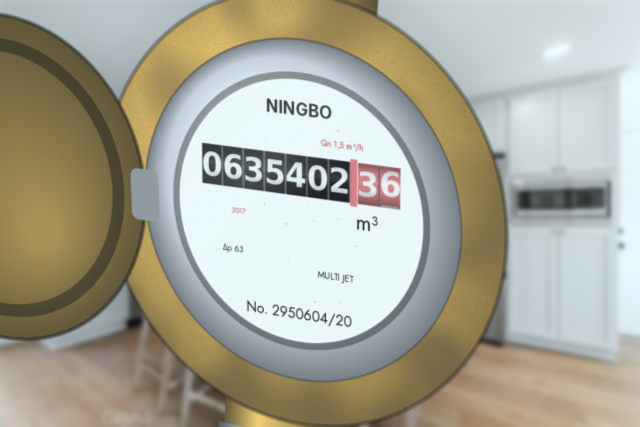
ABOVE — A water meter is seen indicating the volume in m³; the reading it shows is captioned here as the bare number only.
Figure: 635402.36
